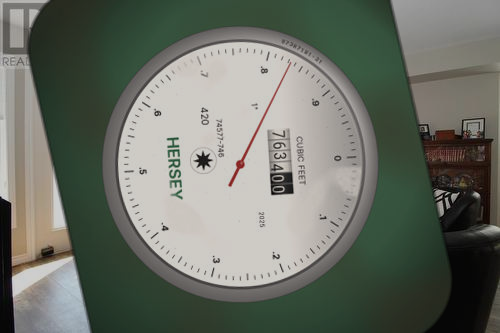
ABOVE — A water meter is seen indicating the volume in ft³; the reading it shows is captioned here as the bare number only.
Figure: 763399.83
